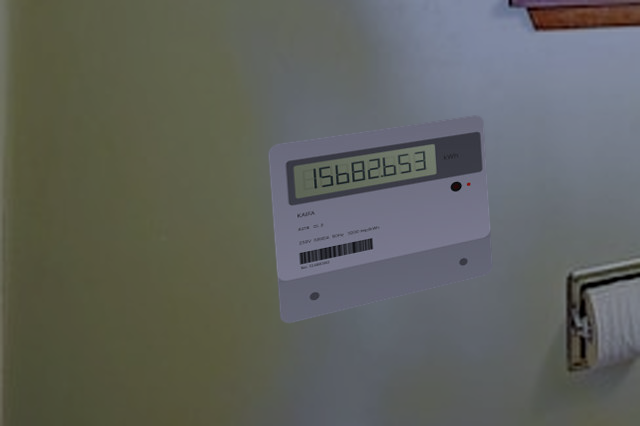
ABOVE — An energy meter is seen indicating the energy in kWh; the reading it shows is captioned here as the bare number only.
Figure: 15682.653
